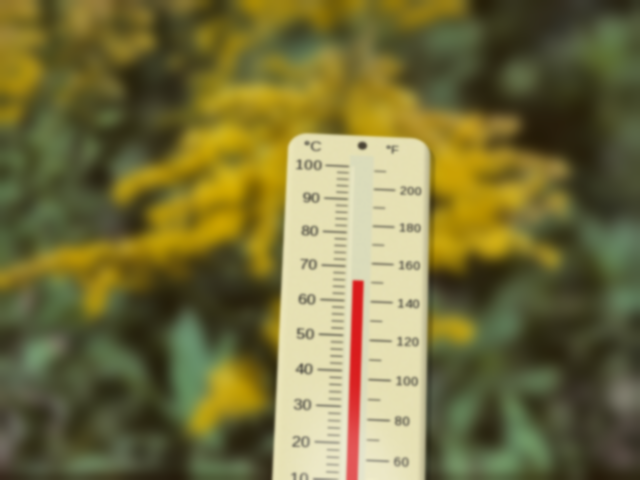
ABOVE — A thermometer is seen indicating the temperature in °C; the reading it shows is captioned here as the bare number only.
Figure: 66
